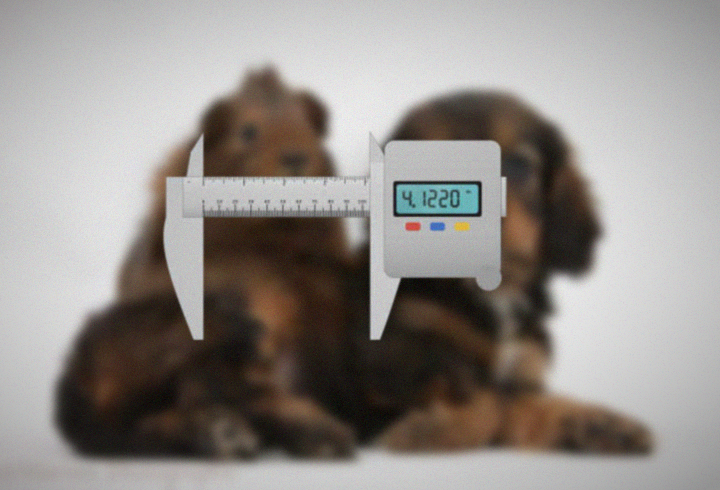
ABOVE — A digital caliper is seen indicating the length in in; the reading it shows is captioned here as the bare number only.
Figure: 4.1220
